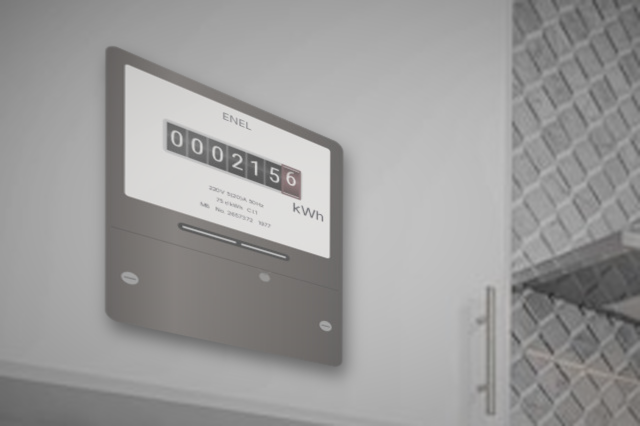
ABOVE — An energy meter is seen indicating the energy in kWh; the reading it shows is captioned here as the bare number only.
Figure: 215.6
